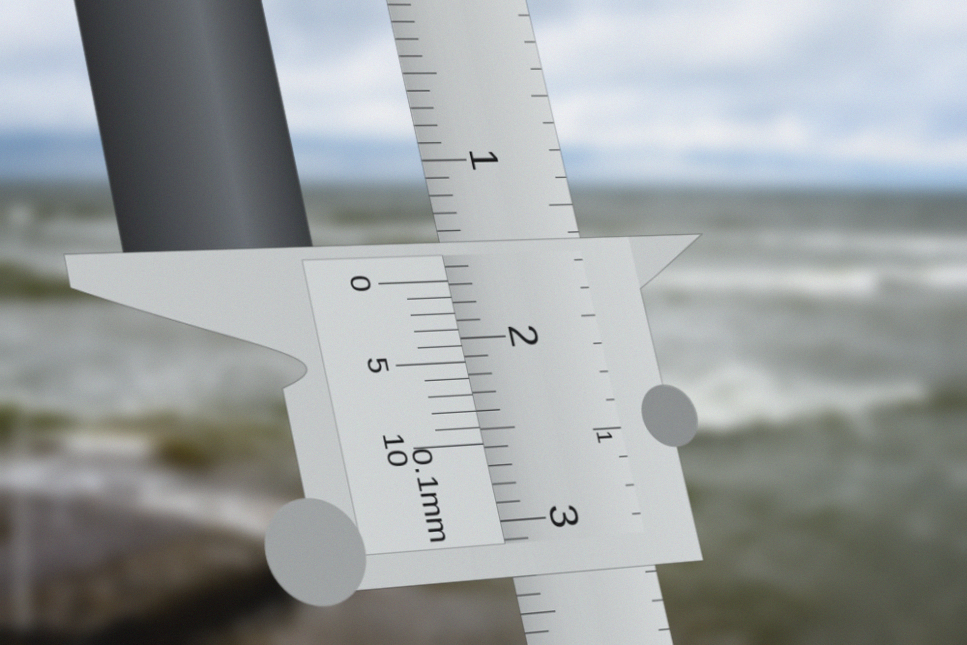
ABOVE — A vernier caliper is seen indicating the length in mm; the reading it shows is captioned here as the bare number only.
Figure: 16.8
